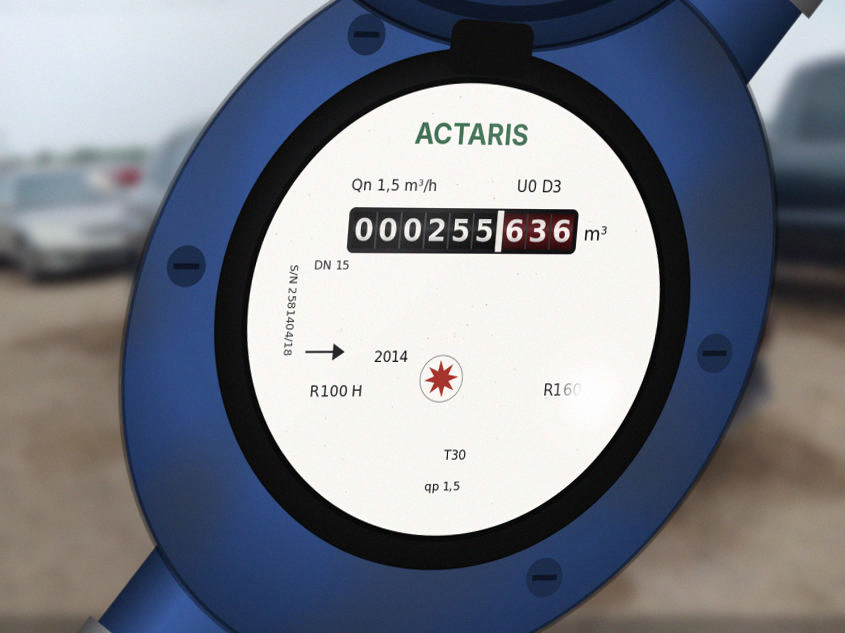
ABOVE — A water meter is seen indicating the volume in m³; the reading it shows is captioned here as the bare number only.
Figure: 255.636
